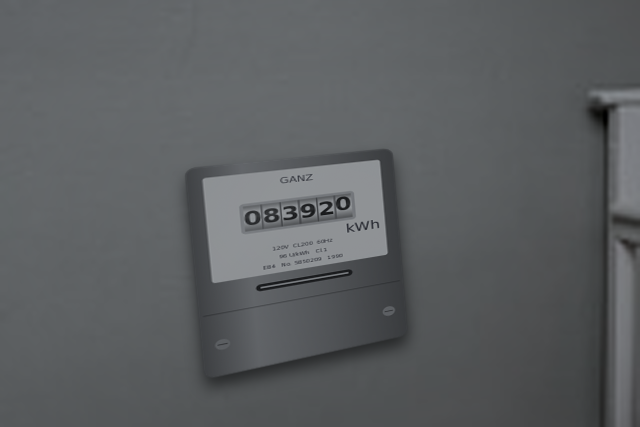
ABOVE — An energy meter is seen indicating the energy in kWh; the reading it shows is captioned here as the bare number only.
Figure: 83920
